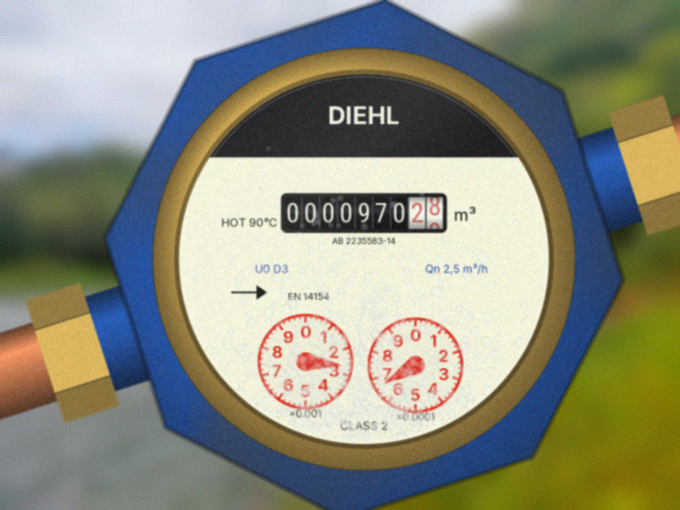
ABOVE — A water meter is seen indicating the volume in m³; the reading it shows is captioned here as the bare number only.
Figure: 970.2826
